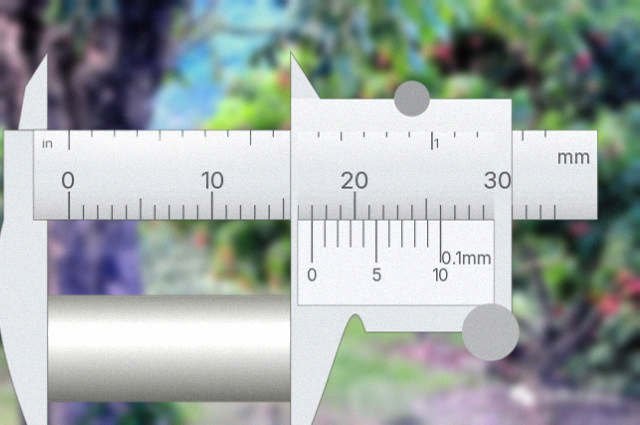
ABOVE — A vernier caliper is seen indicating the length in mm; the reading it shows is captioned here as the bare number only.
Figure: 17.0
